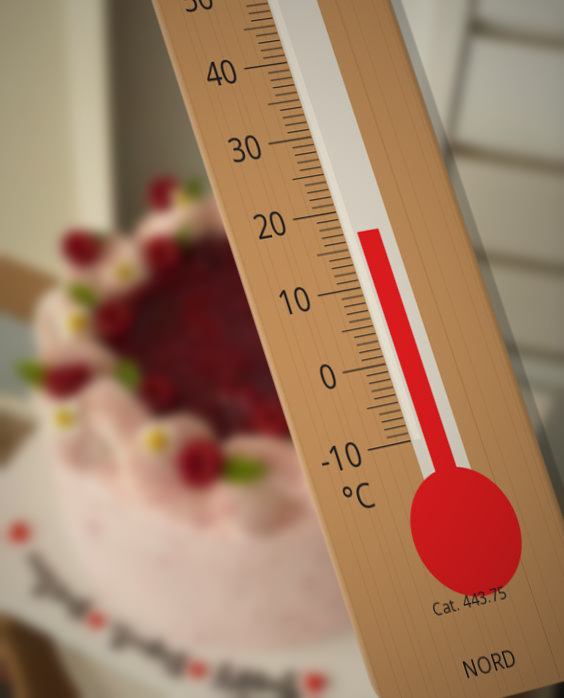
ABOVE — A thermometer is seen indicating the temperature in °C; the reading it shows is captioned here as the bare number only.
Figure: 17
